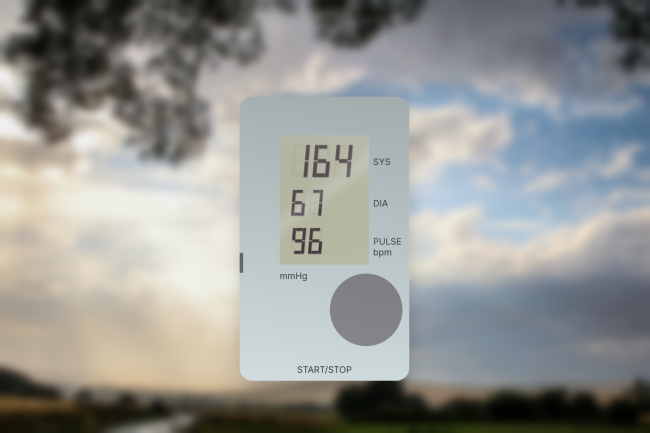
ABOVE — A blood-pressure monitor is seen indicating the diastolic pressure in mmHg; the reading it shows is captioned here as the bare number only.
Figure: 67
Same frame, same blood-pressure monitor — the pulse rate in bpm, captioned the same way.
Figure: 96
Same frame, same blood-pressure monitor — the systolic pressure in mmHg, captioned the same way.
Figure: 164
